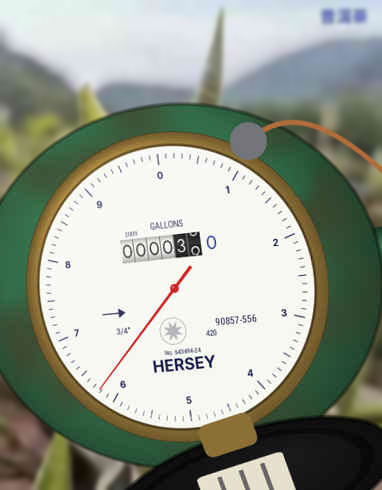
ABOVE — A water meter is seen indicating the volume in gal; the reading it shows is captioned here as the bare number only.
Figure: 386.2
